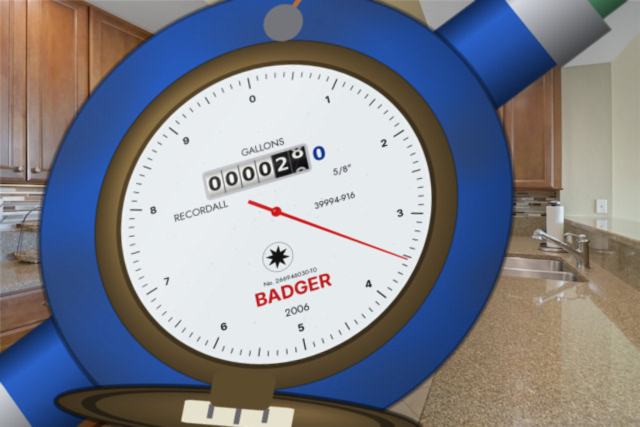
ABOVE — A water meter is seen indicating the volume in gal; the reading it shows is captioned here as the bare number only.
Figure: 283.5
